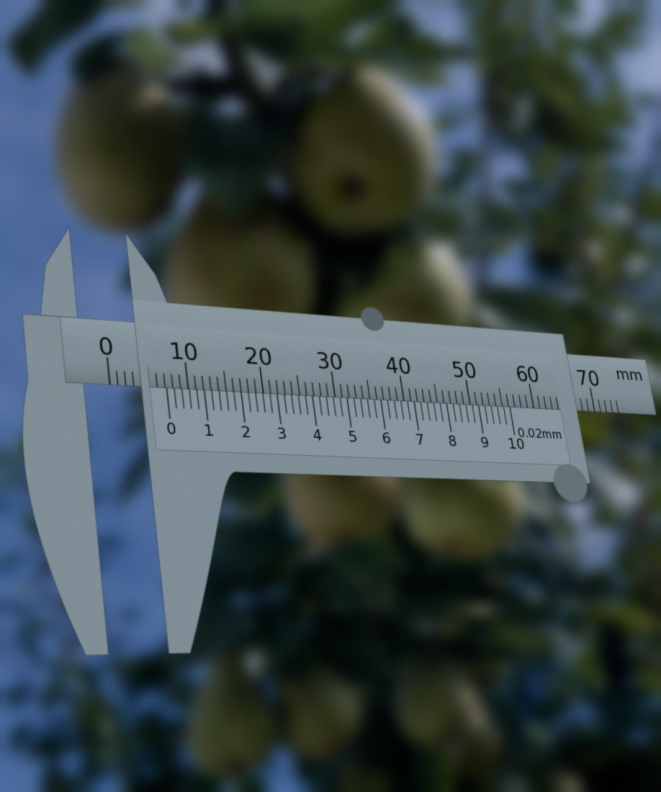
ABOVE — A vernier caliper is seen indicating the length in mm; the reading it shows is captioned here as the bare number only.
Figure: 7.2
